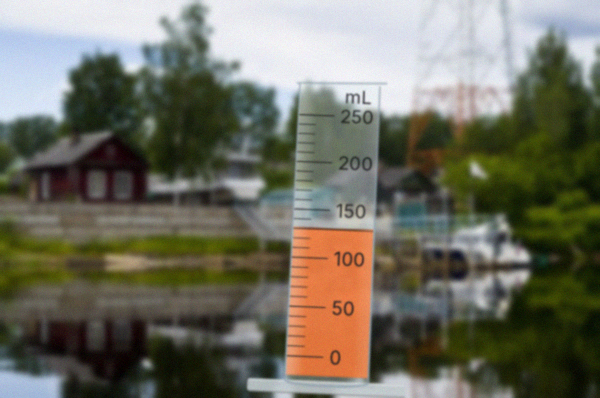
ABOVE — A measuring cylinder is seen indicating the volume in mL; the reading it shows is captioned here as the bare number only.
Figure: 130
